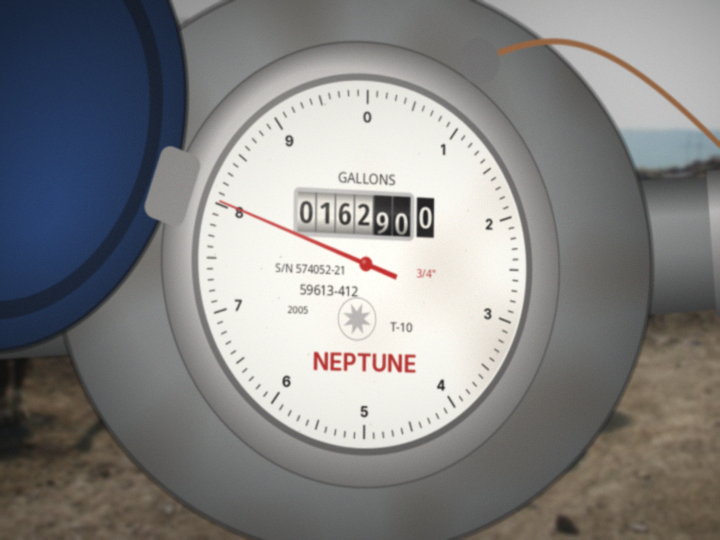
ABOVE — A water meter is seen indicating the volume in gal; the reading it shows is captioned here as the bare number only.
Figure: 162898.0
